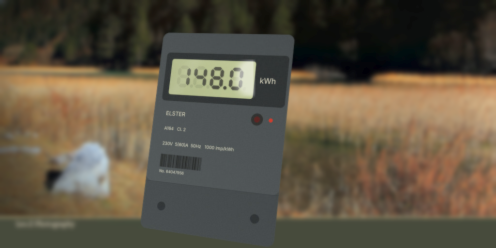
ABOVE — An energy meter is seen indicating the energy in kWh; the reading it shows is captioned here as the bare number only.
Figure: 148.0
